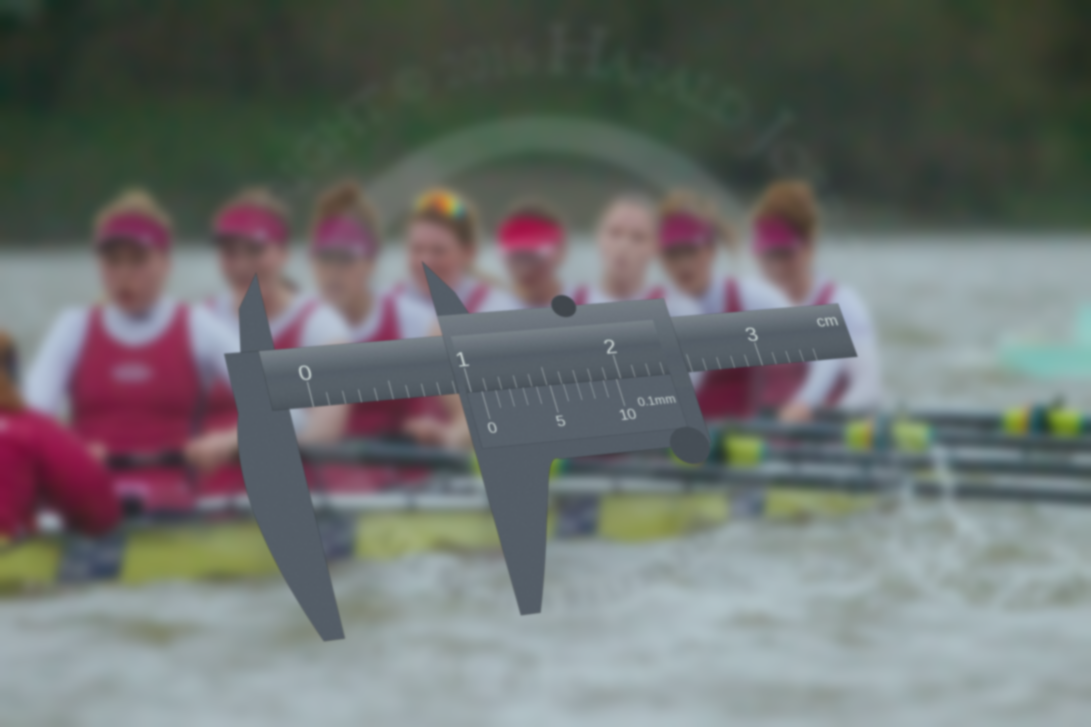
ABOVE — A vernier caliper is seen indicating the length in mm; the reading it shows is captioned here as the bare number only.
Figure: 10.7
